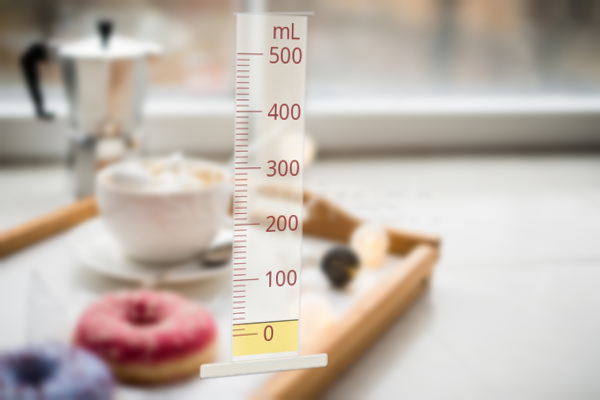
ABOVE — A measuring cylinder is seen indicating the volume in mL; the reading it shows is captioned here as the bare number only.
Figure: 20
